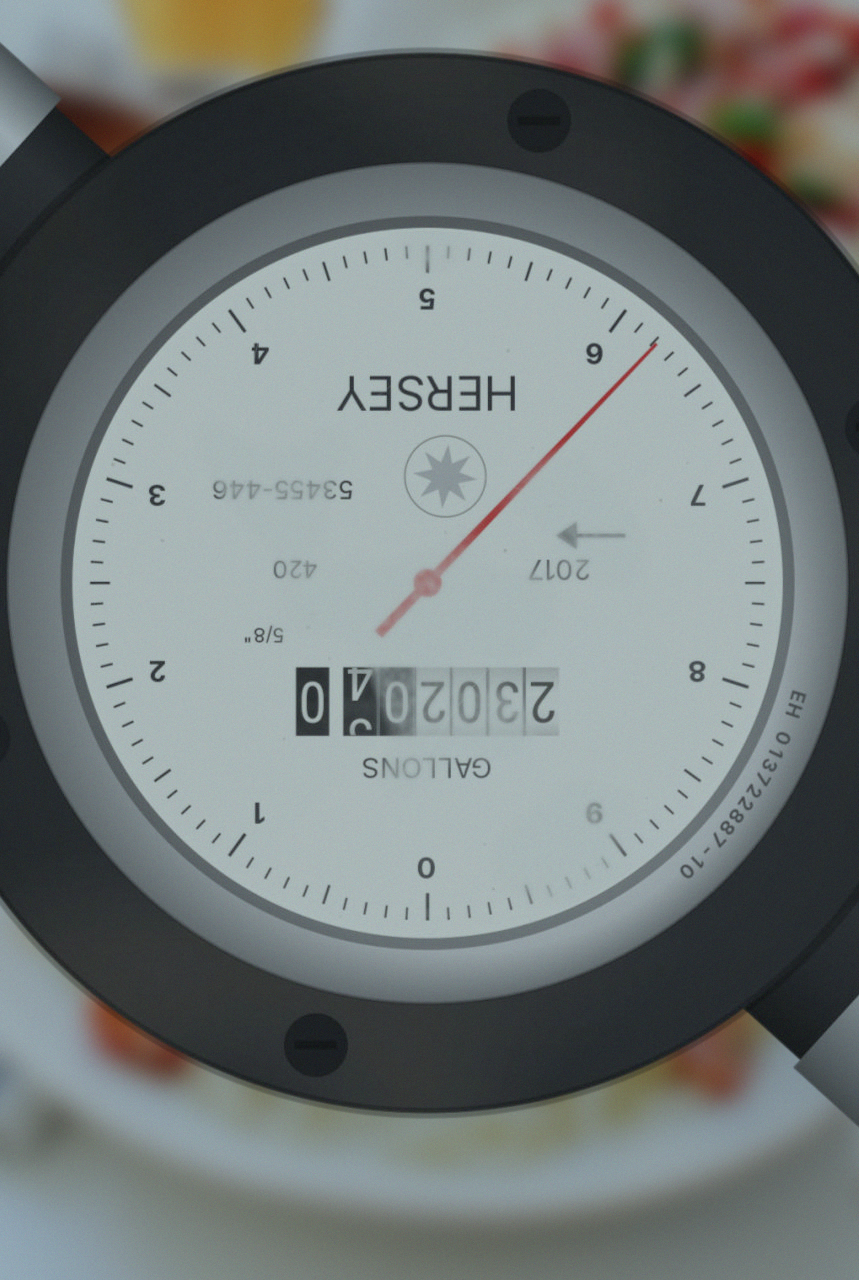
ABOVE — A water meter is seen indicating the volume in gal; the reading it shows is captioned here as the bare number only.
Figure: 2302036.2
